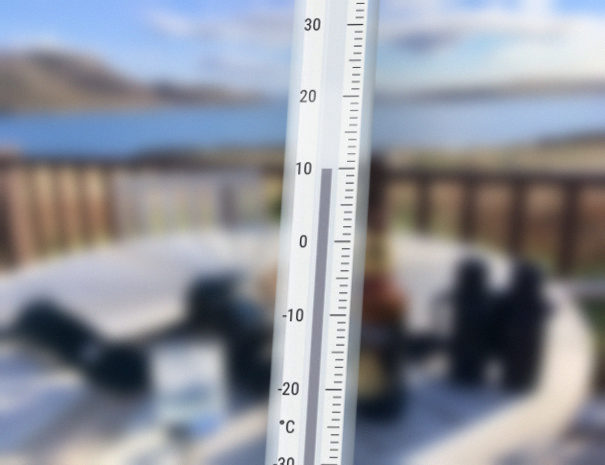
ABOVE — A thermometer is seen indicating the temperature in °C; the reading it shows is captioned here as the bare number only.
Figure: 10
